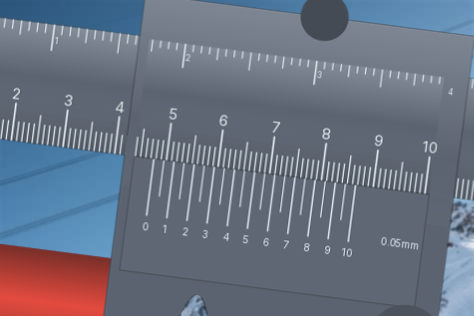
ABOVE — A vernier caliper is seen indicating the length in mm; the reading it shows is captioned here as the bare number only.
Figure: 47.6
